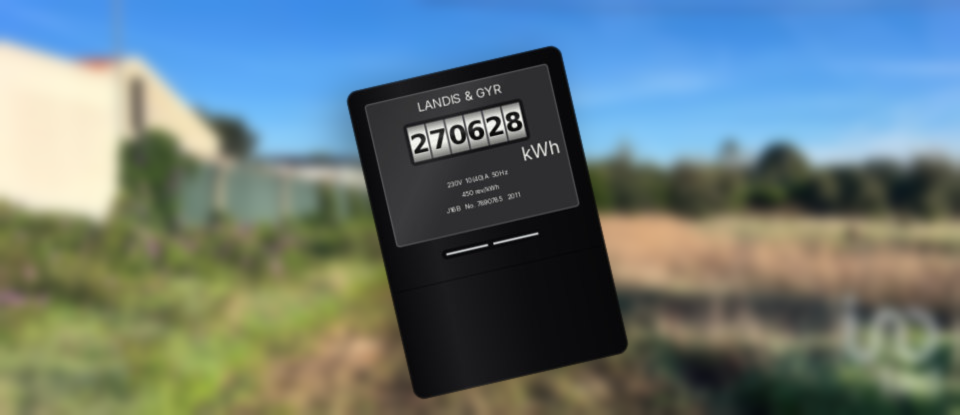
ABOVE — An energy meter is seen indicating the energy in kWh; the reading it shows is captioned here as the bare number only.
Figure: 270628
